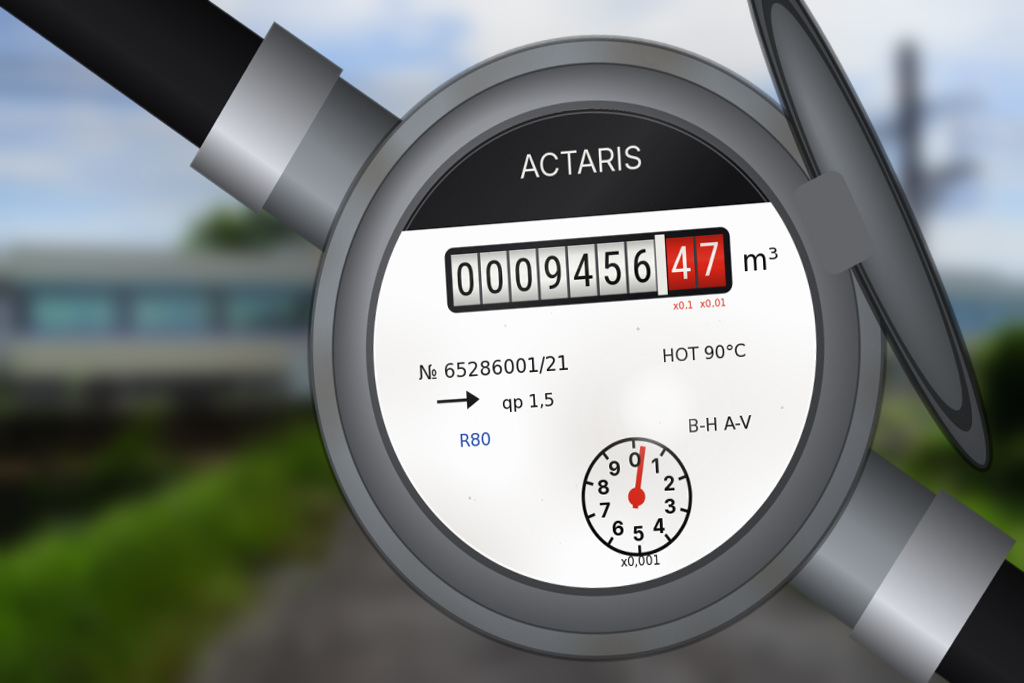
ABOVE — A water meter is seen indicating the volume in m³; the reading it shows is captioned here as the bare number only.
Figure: 9456.470
